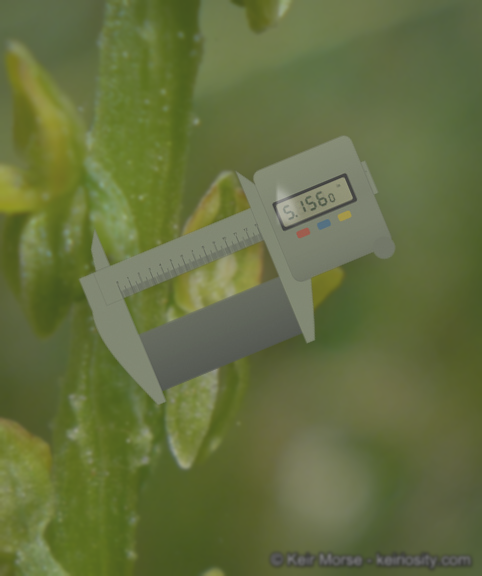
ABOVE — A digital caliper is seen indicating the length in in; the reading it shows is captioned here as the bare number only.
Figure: 5.1560
